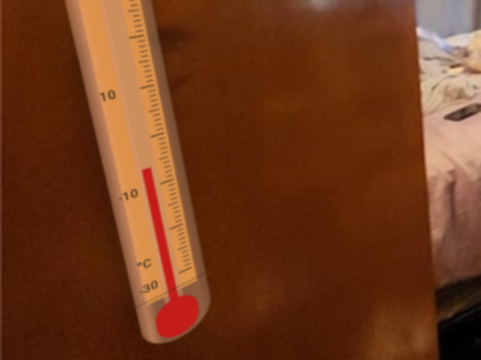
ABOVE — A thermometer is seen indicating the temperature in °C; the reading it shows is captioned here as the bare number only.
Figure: -6
